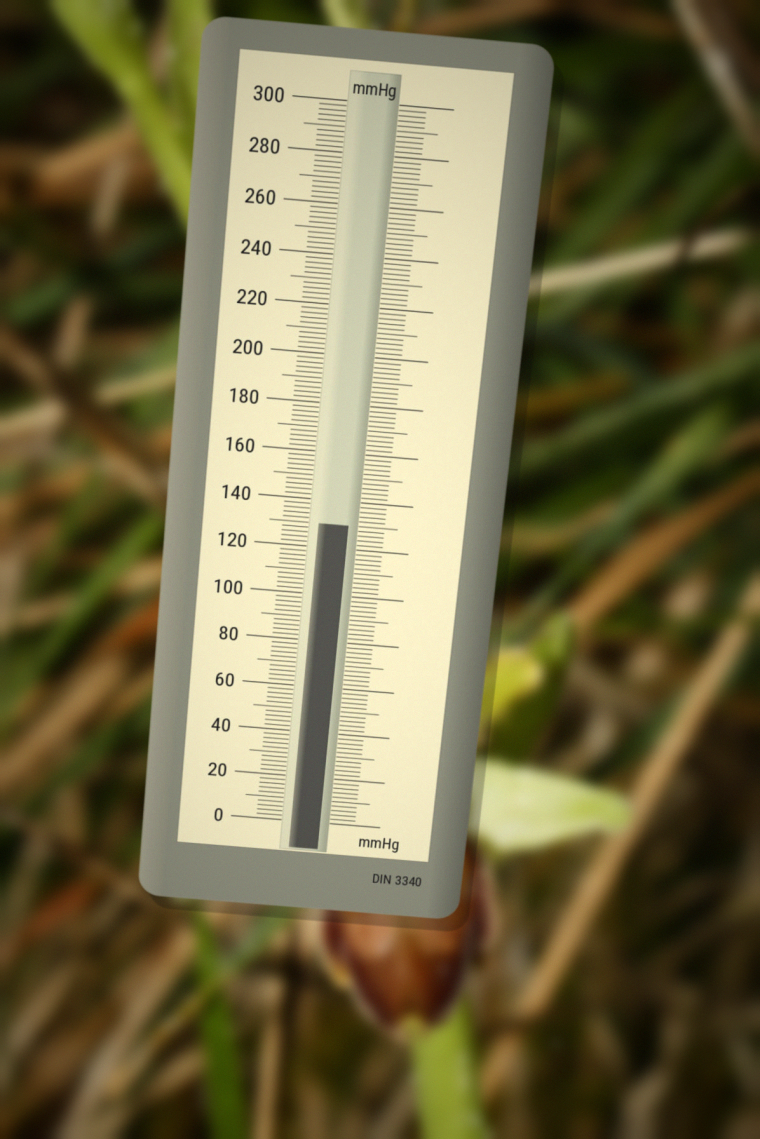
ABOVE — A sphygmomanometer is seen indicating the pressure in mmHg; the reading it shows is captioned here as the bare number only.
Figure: 130
